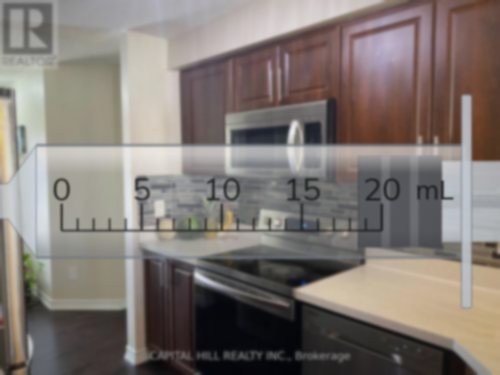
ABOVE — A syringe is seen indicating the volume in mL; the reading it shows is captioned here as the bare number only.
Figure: 18.5
